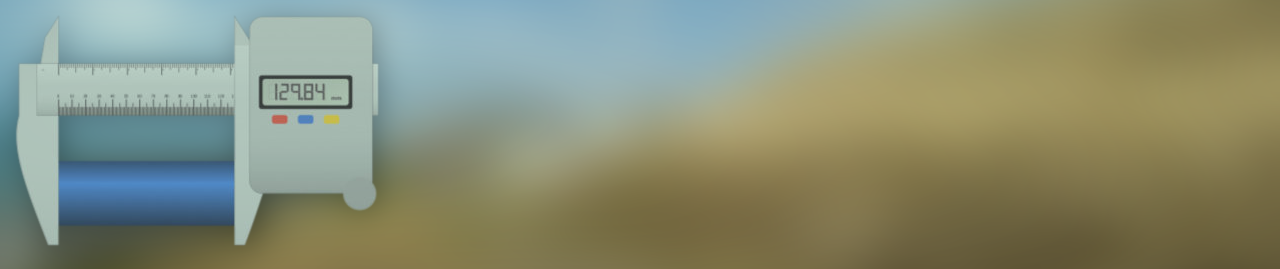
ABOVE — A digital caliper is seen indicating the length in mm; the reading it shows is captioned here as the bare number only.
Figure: 129.84
